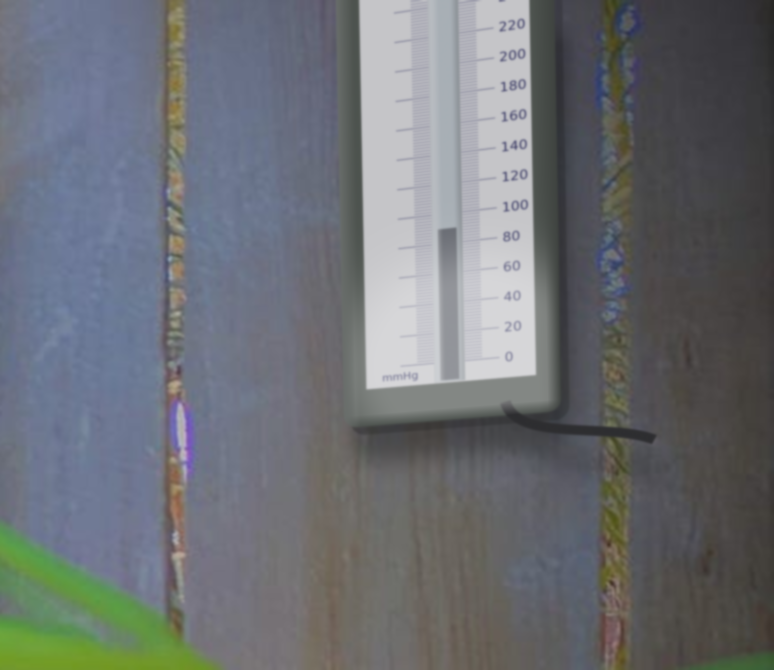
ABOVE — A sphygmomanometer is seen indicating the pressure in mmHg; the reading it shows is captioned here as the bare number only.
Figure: 90
